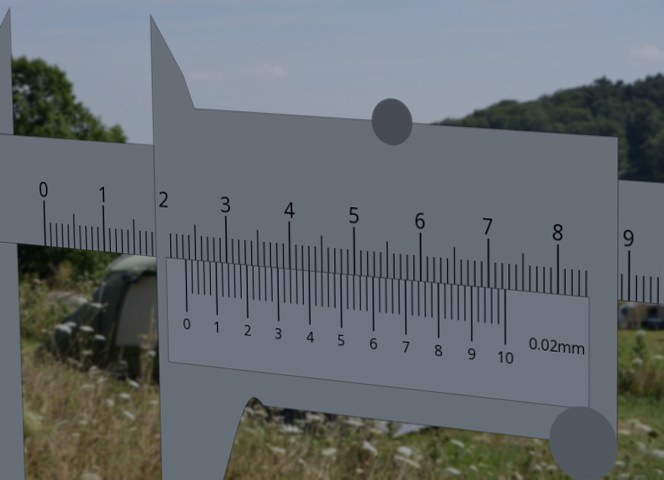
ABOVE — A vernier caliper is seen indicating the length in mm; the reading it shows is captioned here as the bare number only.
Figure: 23.4
